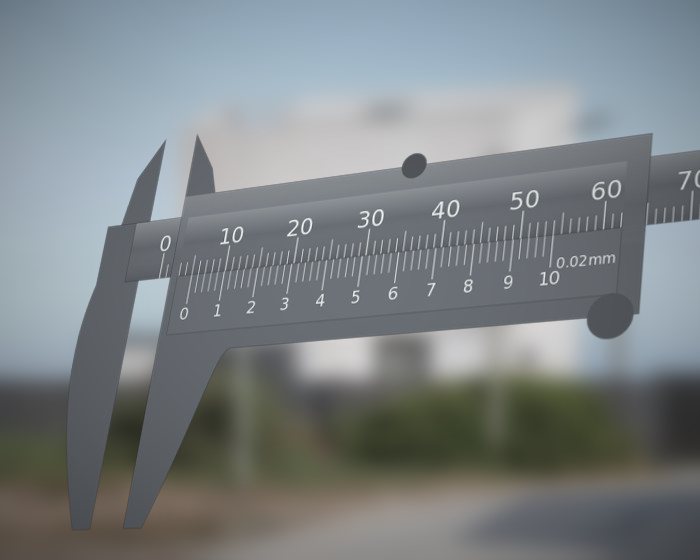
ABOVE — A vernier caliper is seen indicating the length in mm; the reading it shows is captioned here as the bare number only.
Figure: 5.0
